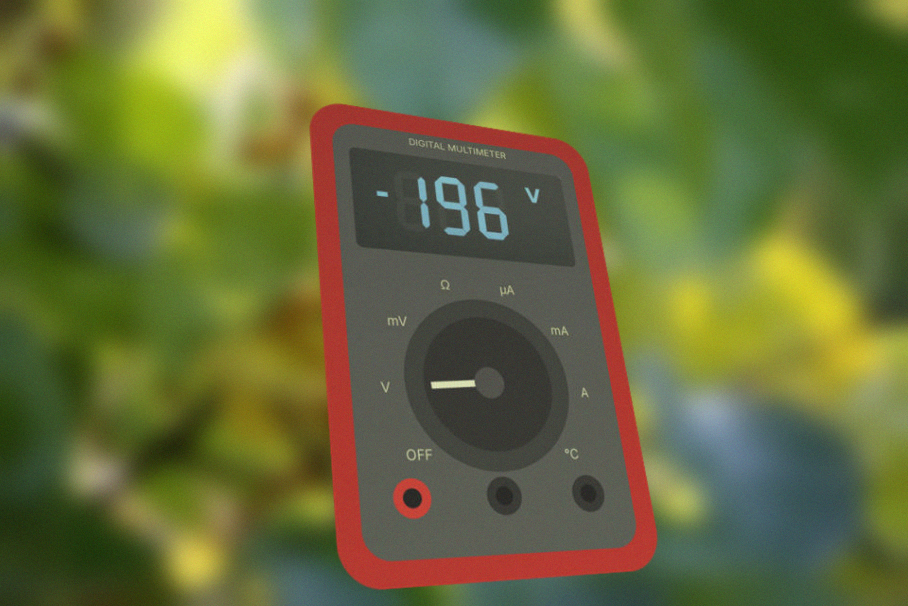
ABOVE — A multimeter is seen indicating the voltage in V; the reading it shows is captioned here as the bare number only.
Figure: -196
